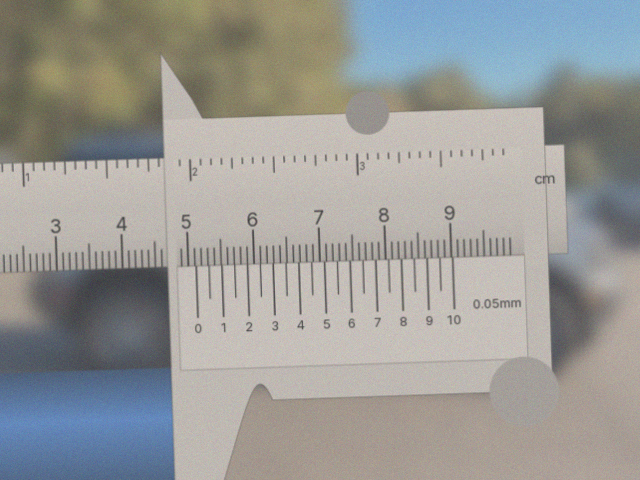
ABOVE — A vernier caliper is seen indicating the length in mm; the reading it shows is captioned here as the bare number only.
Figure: 51.2
